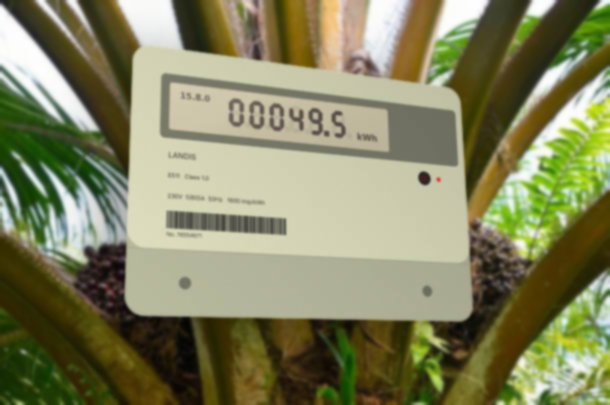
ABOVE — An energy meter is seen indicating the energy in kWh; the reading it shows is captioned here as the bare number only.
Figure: 49.5
